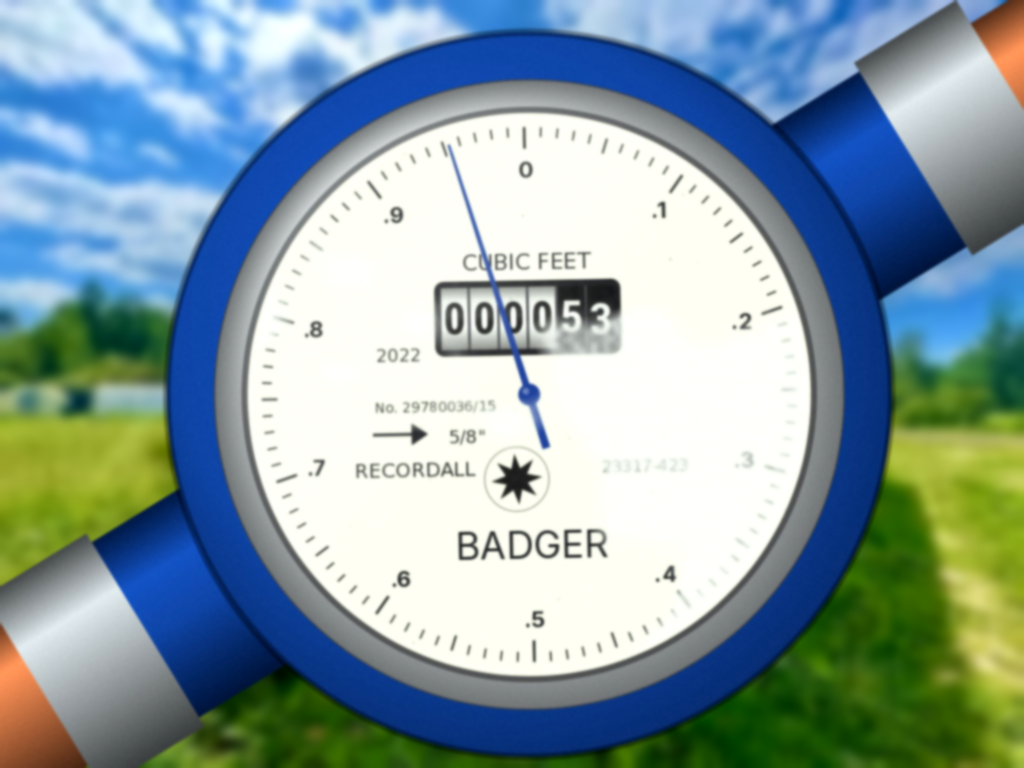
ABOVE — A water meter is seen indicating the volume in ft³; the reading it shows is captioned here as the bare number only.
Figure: 52.95
